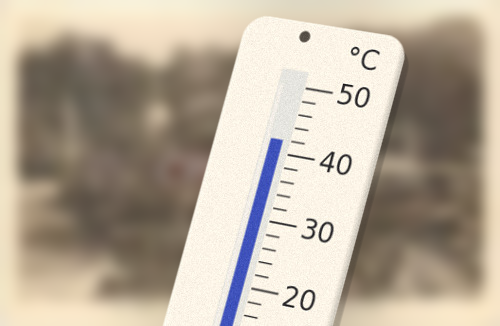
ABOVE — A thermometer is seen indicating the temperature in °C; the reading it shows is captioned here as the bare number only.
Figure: 42
